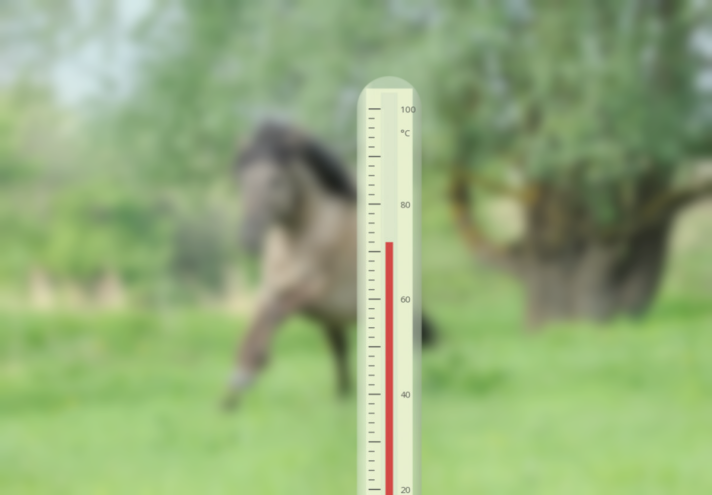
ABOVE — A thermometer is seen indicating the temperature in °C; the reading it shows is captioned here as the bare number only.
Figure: 72
